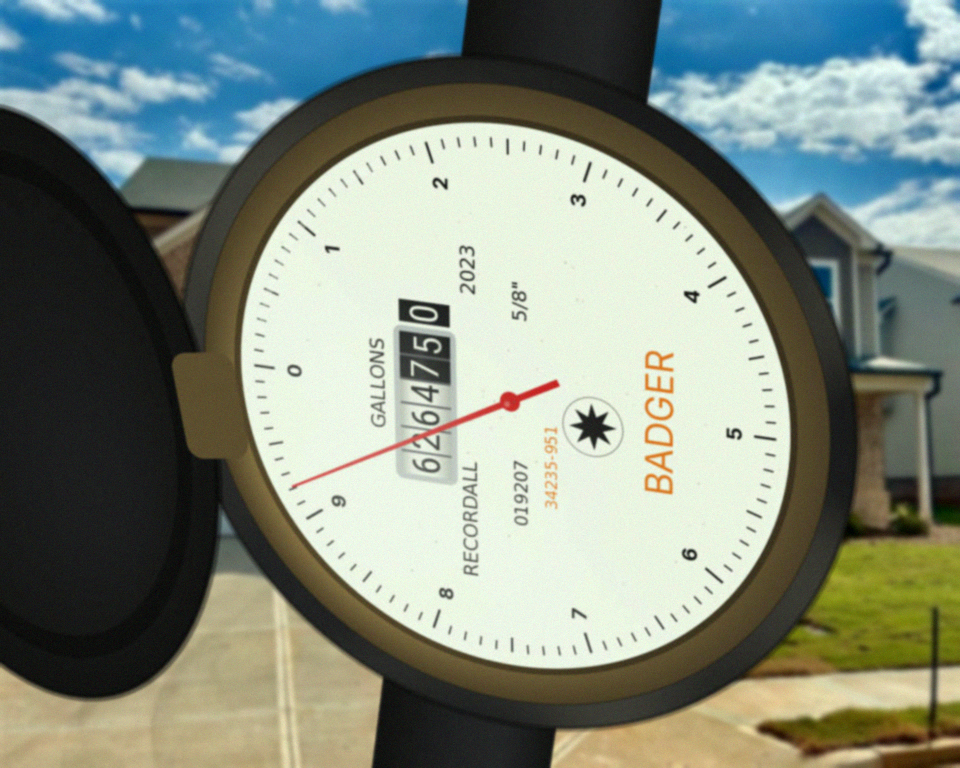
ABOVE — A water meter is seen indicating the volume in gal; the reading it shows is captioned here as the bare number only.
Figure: 6264749.2
